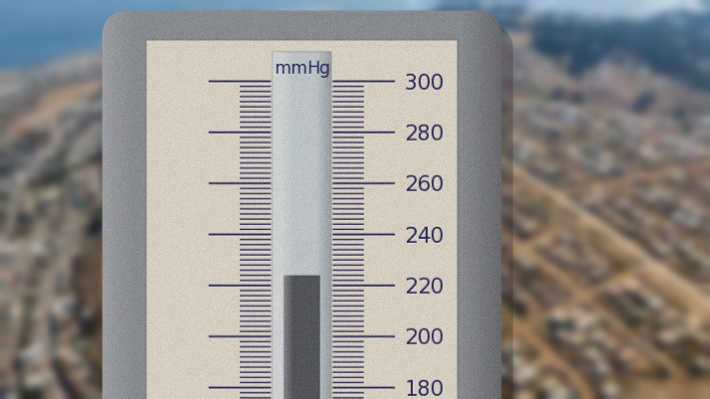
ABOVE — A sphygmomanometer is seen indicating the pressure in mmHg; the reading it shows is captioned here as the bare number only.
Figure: 224
